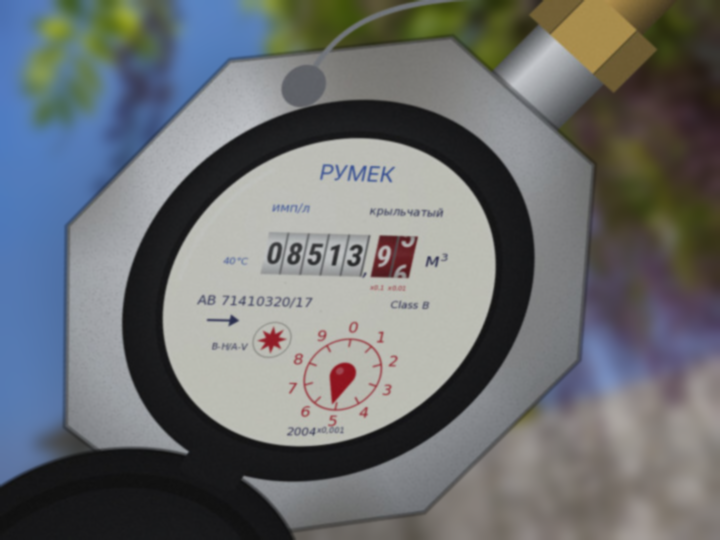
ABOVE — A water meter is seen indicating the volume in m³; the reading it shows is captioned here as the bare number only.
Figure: 8513.955
